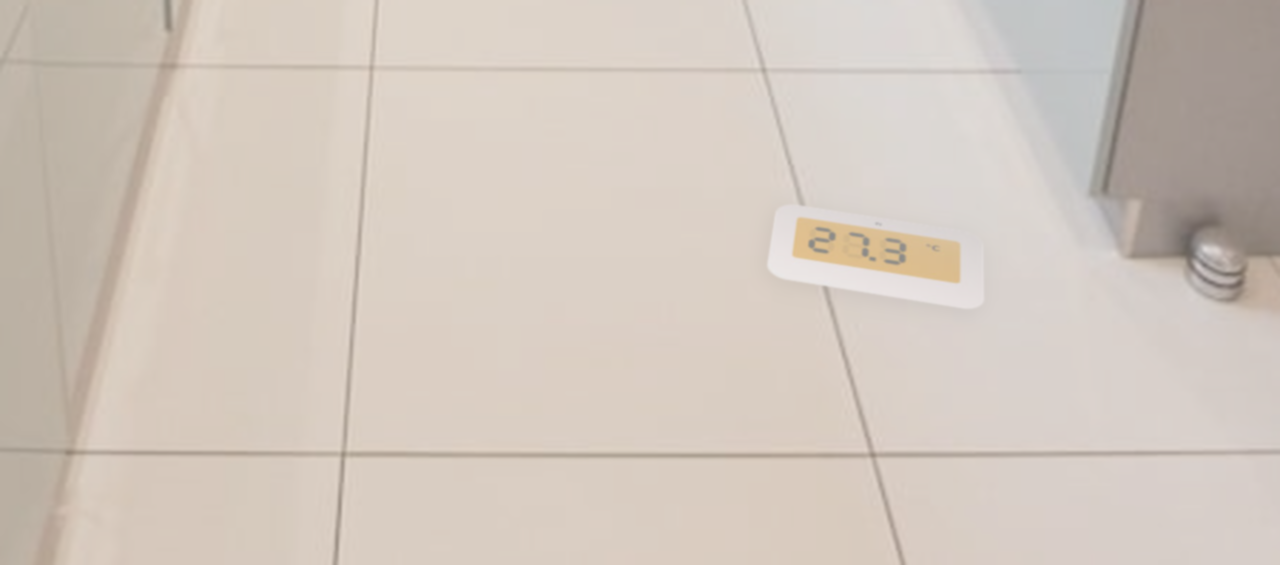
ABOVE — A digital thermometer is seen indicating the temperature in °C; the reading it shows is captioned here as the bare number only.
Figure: 27.3
